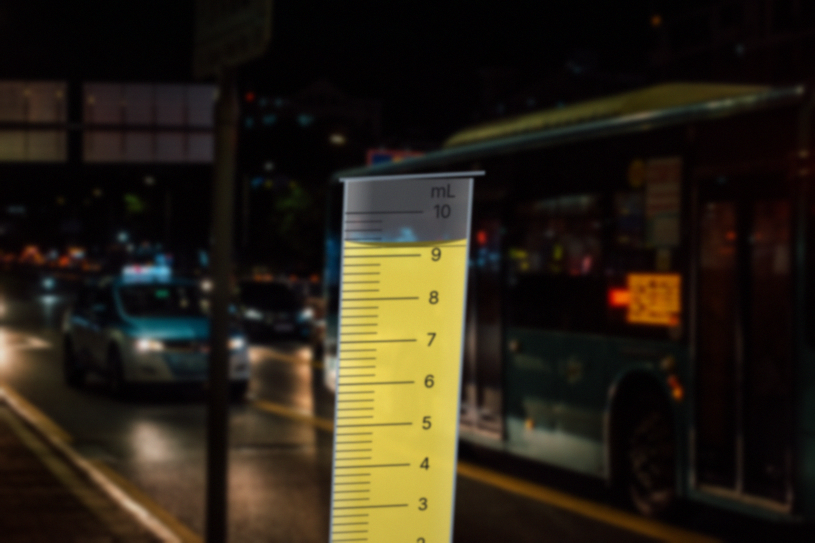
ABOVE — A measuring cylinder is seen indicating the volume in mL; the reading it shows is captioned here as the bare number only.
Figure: 9.2
